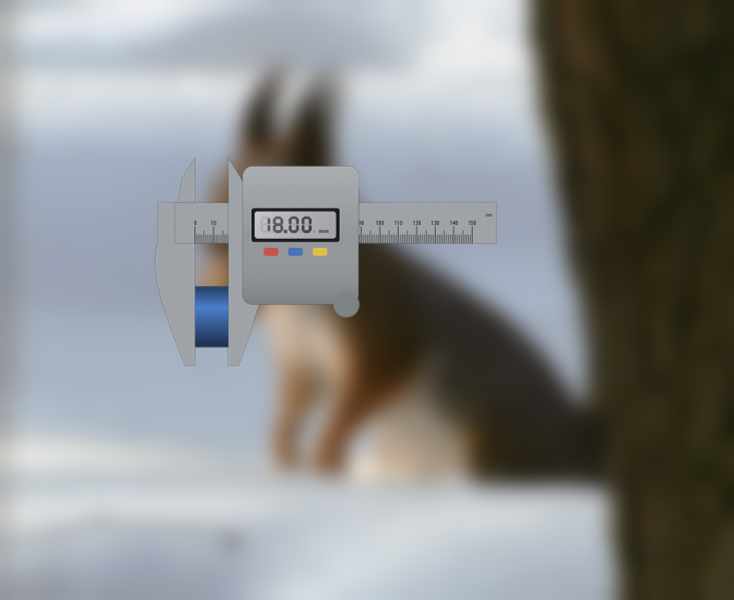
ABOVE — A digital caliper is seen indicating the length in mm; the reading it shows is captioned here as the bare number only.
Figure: 18.00
